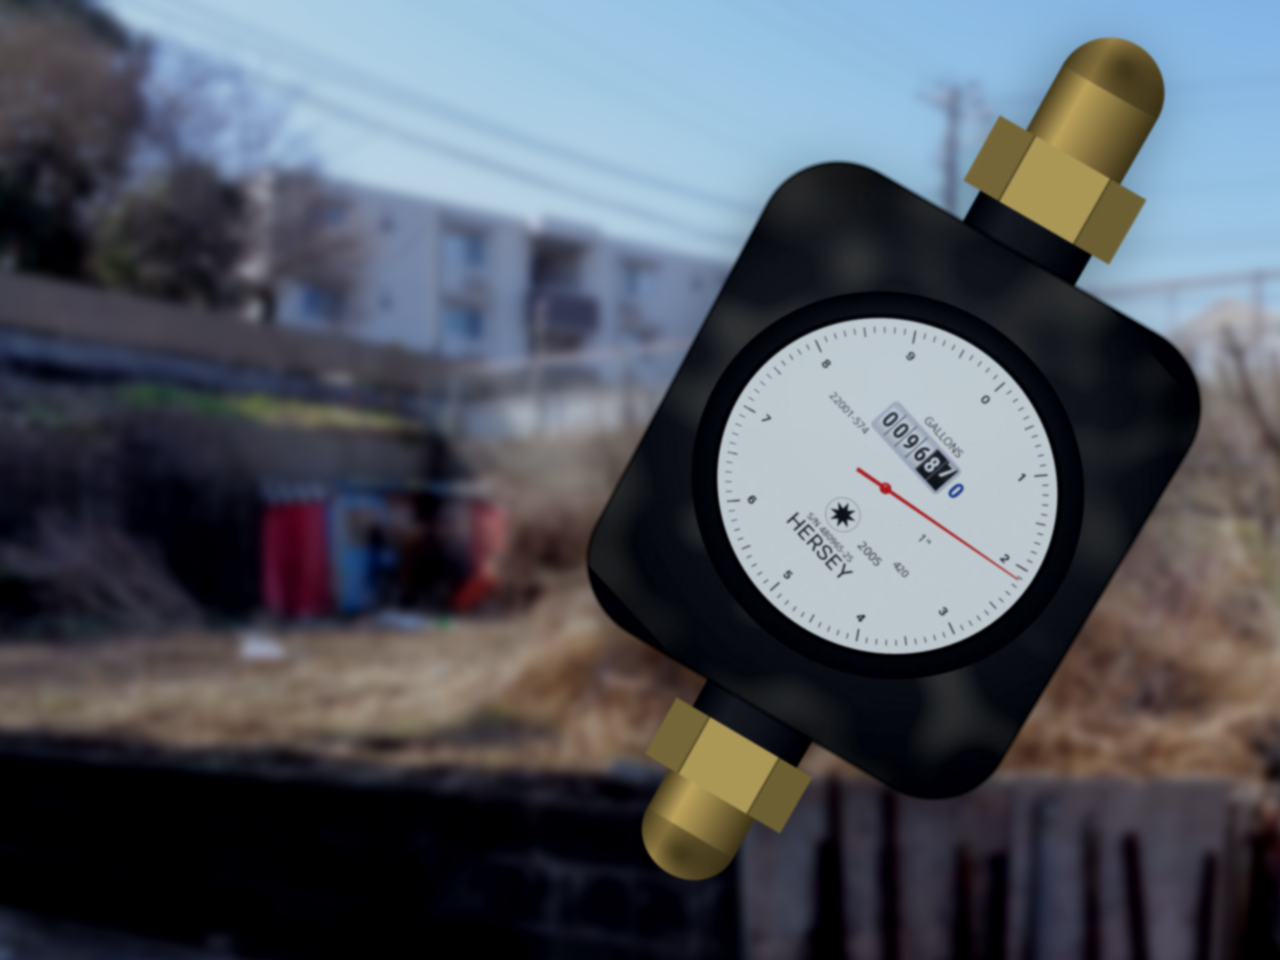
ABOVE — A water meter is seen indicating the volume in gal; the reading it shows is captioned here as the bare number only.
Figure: 96872.1
